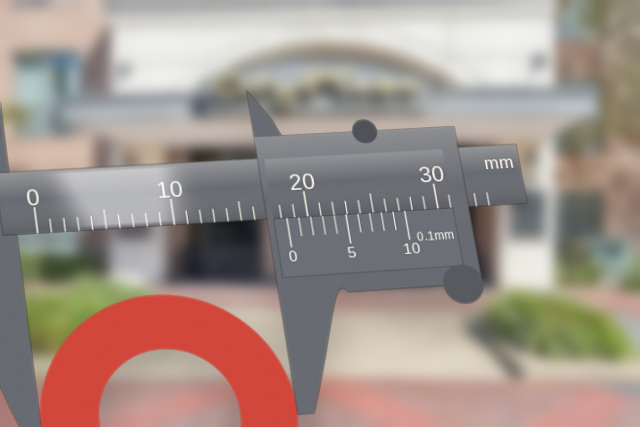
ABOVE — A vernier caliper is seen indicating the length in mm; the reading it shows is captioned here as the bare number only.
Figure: 18.4
